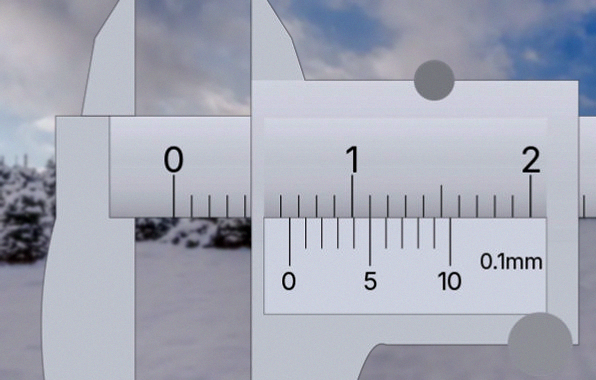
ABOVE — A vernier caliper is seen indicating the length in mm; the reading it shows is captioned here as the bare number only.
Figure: 6.5
